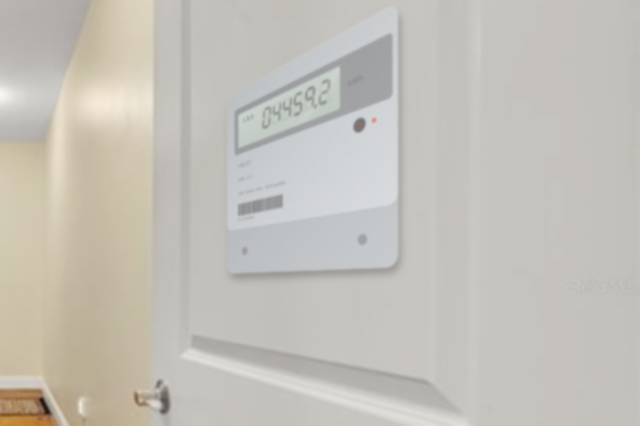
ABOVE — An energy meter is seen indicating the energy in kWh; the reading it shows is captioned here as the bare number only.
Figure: 4459.2
